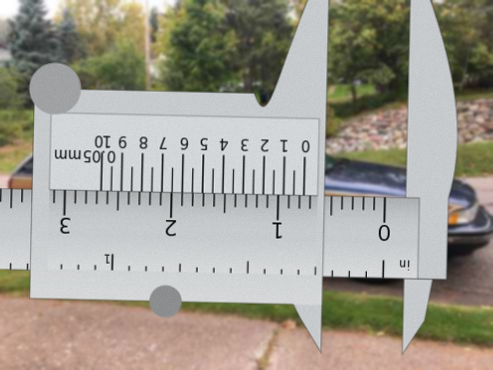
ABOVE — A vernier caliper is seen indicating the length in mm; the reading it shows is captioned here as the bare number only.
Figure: 7.6
